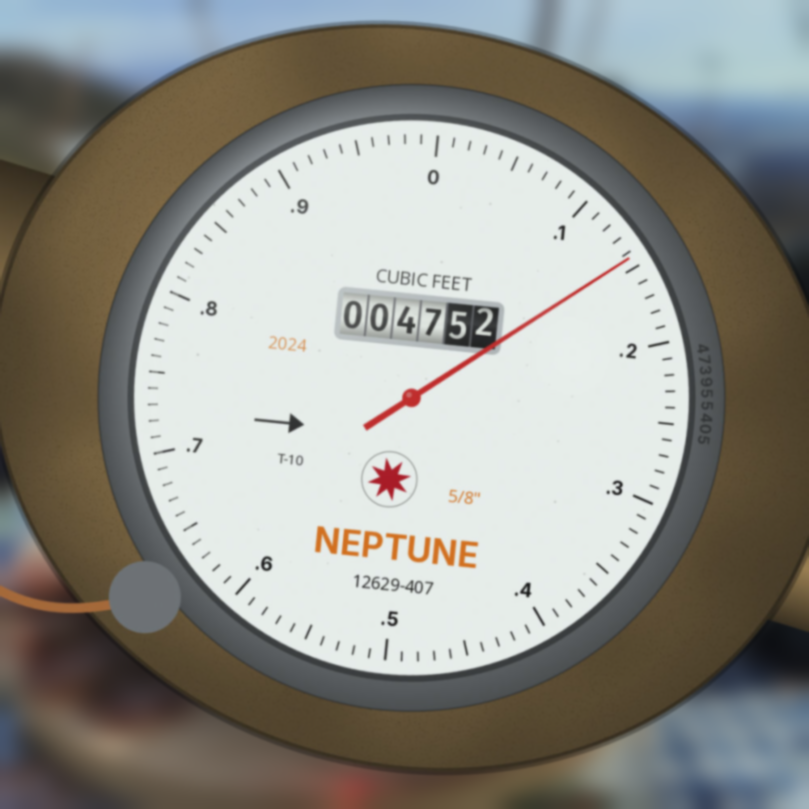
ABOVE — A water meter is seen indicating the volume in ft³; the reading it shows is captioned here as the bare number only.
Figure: 4752.14
